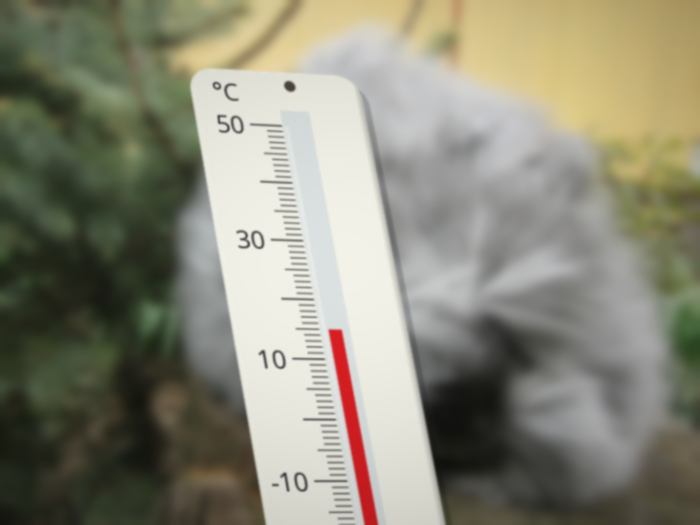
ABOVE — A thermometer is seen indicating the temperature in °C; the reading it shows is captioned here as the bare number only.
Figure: 15
